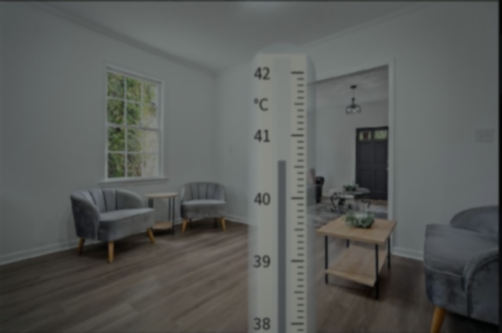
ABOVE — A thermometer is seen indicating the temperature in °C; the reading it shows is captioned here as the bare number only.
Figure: 40.6
